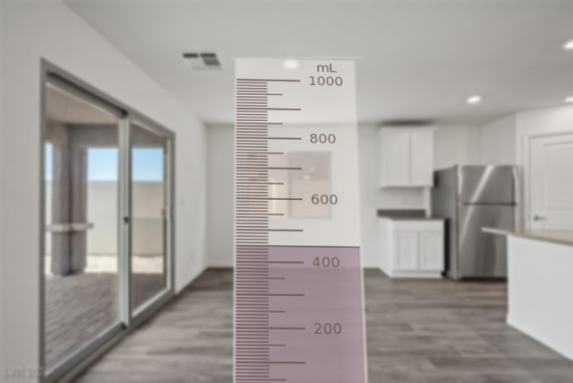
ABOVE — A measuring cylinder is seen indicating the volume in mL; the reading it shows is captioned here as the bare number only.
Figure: 450
